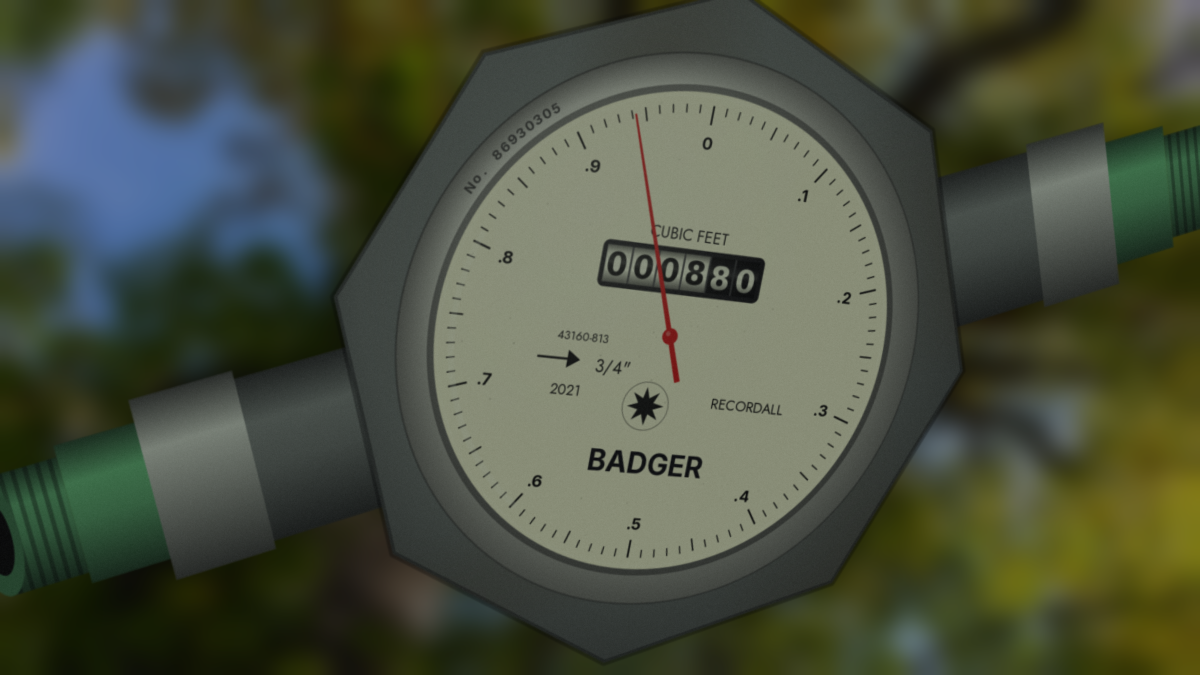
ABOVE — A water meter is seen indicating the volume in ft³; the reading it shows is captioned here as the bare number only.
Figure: 879.94
